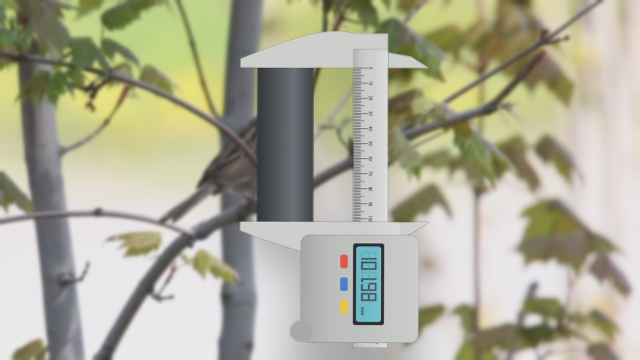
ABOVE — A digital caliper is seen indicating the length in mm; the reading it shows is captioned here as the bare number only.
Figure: 101.98
